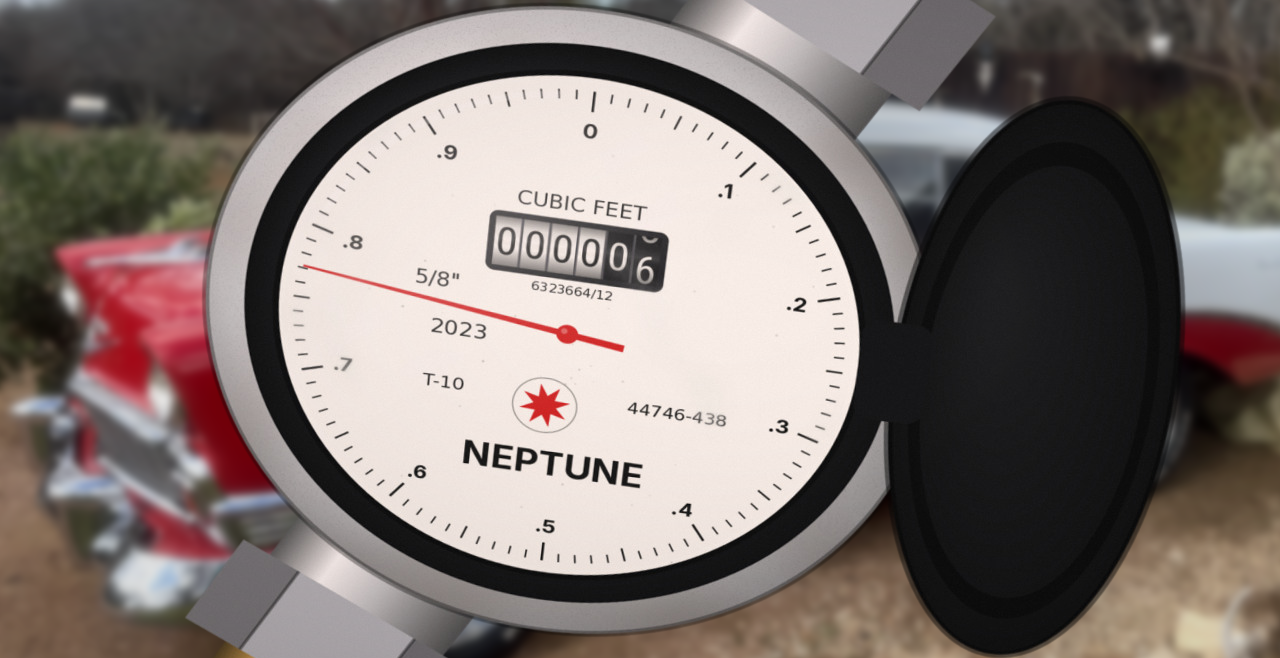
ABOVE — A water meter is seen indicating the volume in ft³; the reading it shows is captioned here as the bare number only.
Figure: 5.77
